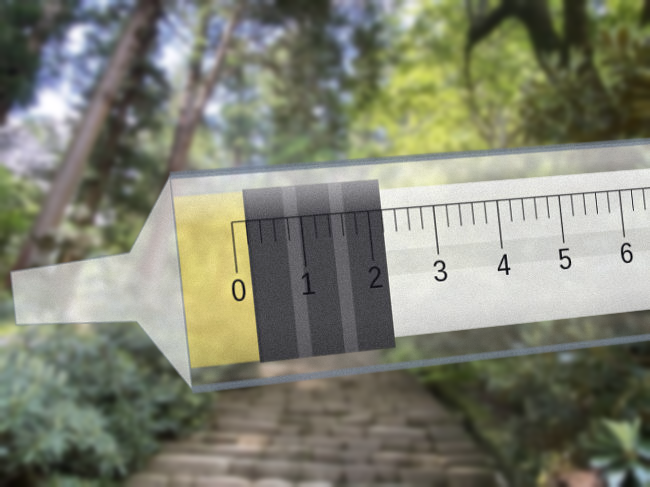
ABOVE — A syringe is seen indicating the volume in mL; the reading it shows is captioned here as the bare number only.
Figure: 0.2
